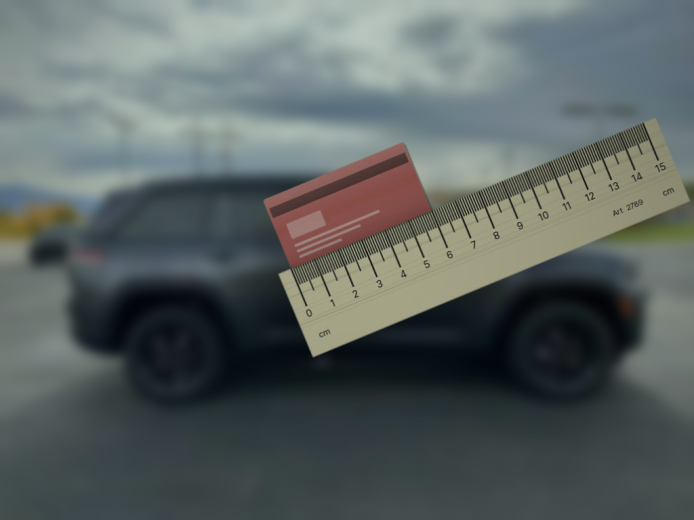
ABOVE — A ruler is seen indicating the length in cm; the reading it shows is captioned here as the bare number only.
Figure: 6
